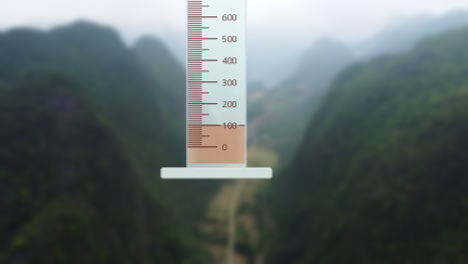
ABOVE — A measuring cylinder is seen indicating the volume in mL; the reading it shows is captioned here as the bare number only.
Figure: 100
